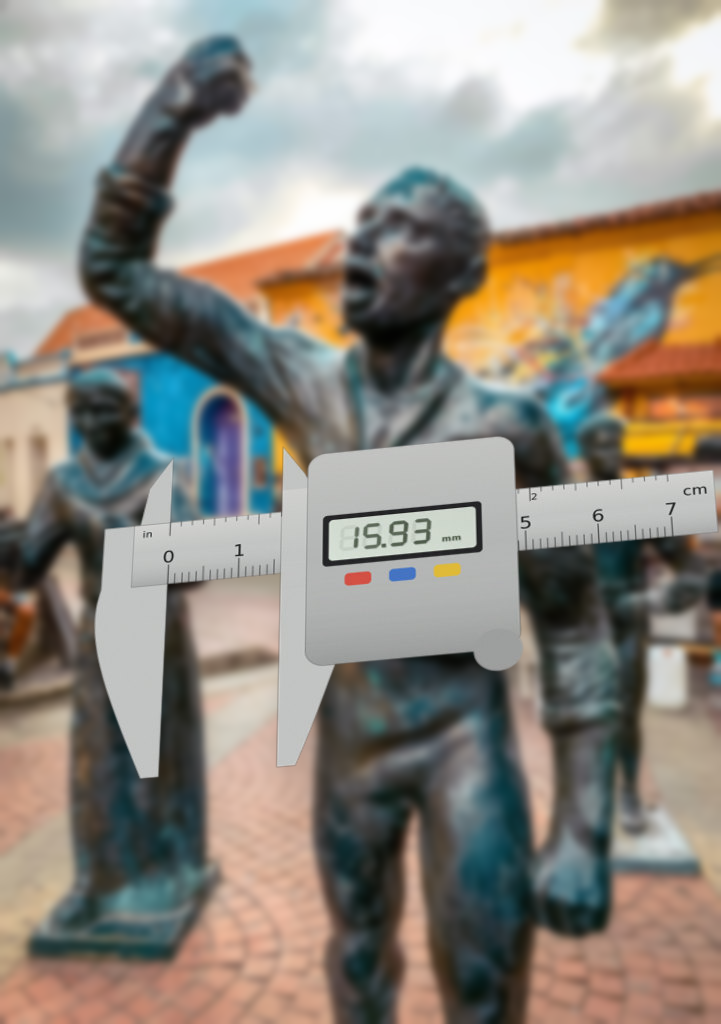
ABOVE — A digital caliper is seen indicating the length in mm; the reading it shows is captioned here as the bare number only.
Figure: 15.93
